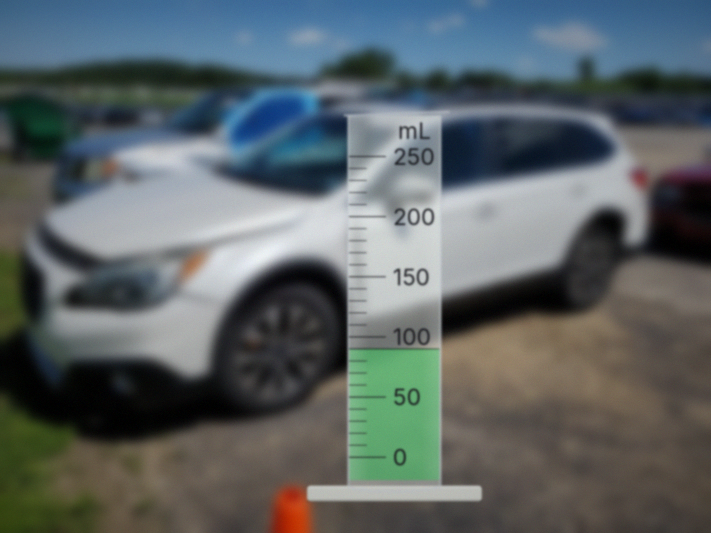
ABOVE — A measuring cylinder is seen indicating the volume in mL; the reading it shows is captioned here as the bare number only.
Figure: 90
